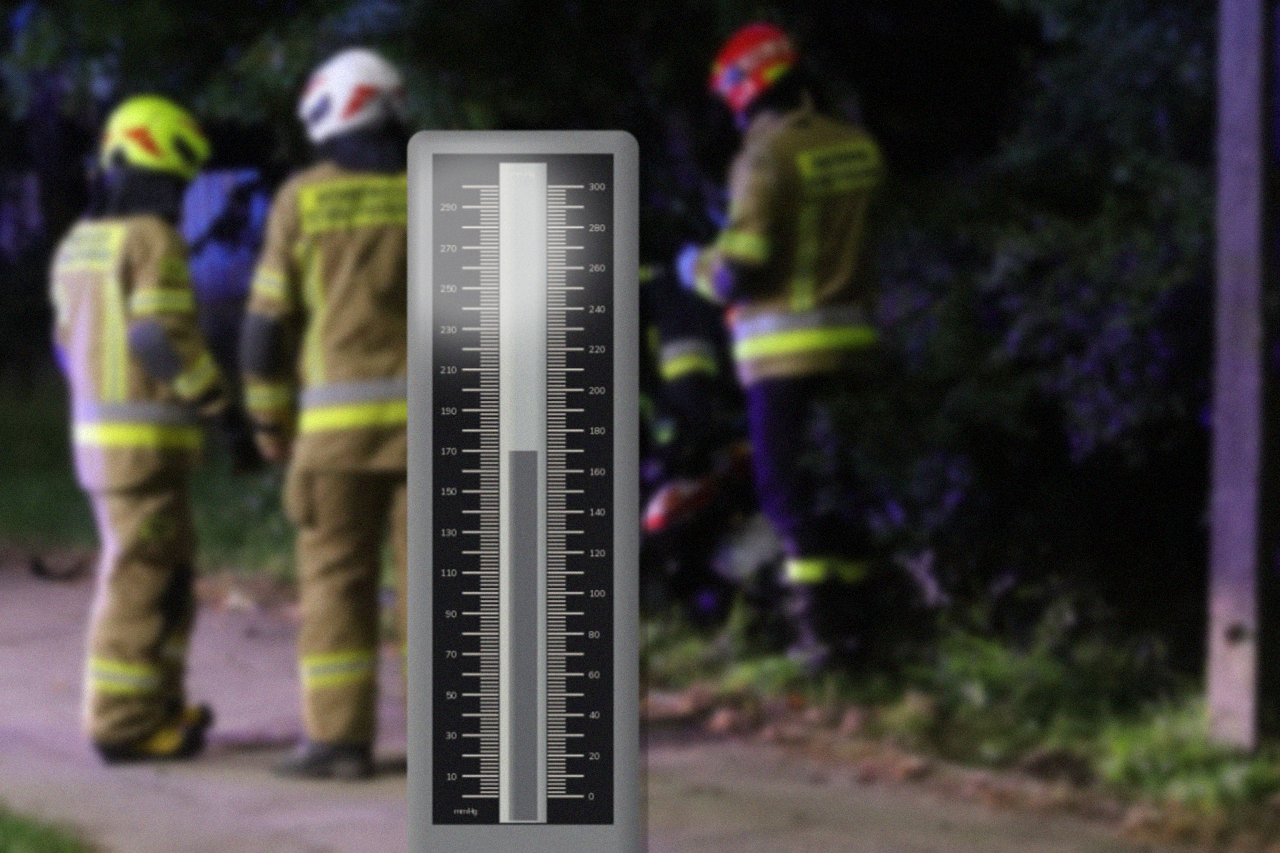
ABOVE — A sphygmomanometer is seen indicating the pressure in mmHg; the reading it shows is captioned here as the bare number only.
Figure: 170
